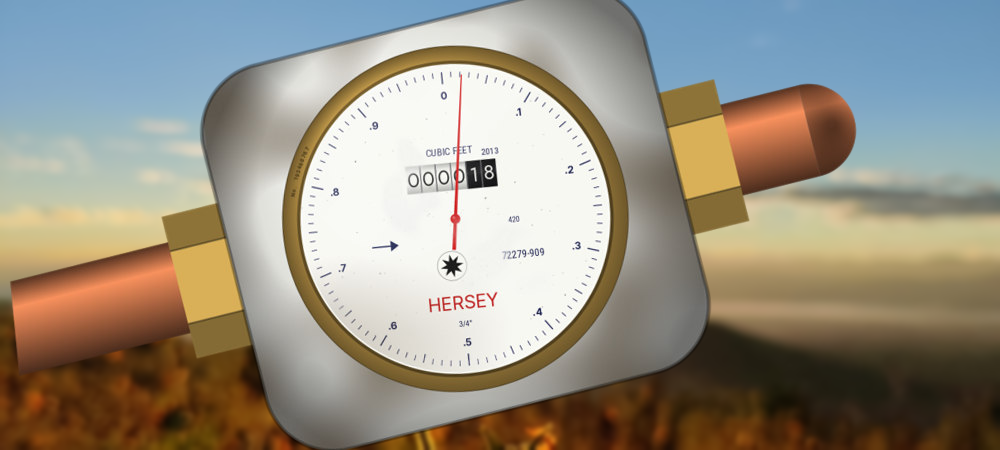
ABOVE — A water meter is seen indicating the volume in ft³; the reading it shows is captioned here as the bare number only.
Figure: 18.02
